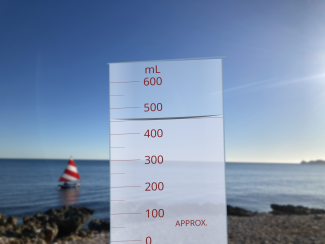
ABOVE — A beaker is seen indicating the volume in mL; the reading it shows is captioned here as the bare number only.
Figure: 450
